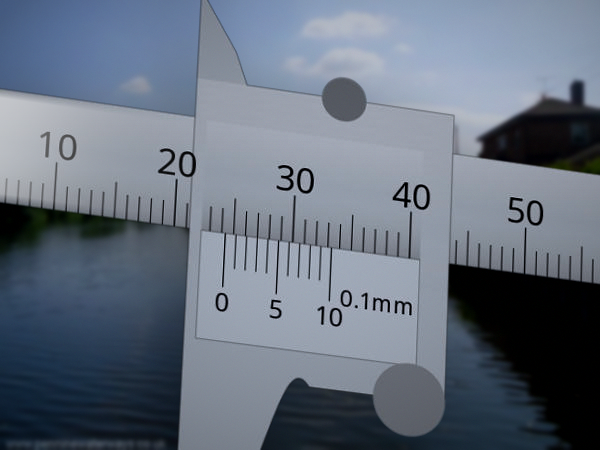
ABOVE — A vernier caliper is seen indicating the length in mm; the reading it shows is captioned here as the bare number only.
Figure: 24.3
